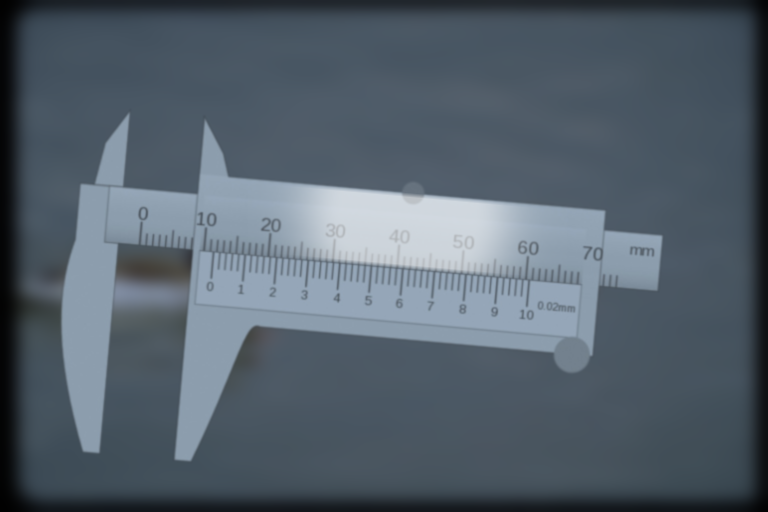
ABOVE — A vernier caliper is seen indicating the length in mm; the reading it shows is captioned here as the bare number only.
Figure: 11.5
